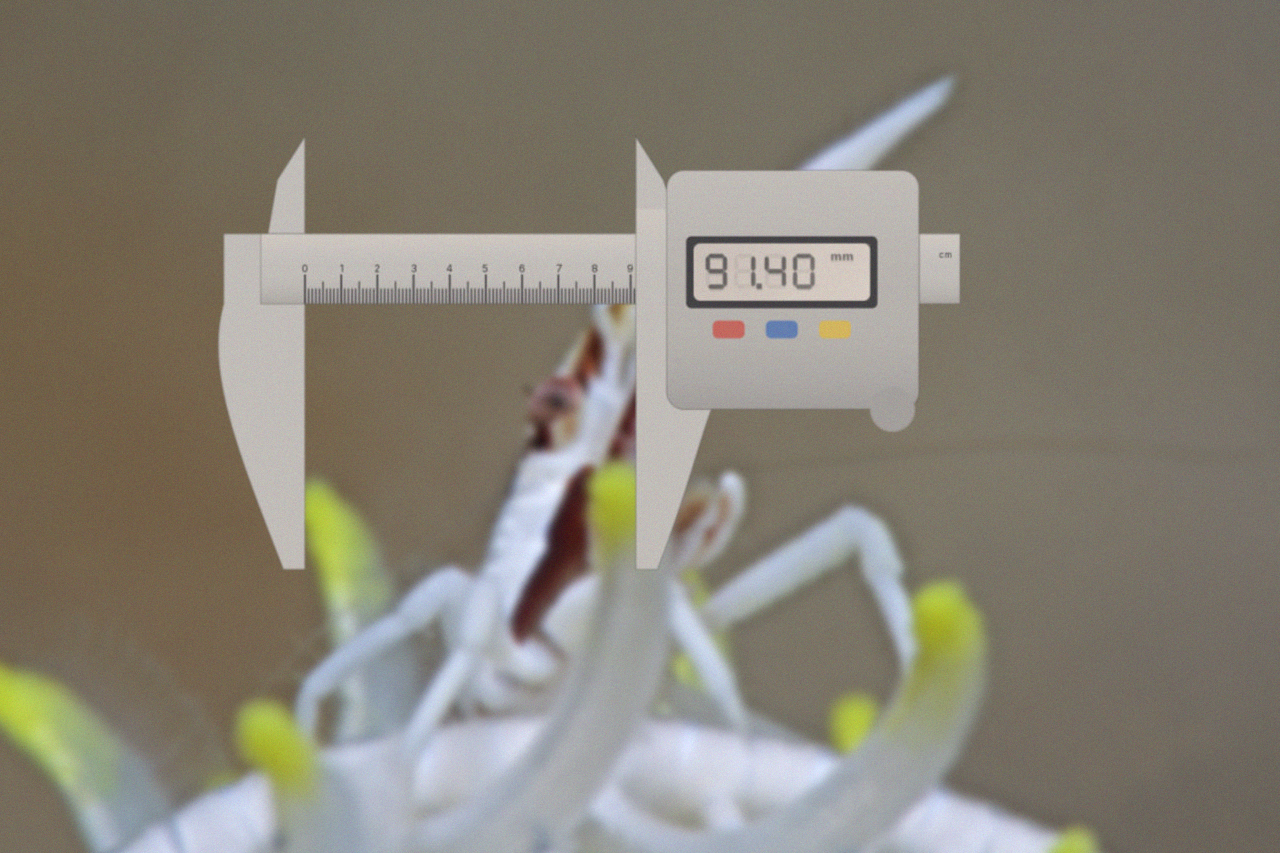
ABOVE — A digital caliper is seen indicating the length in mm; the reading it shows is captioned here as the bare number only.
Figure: 91.40
